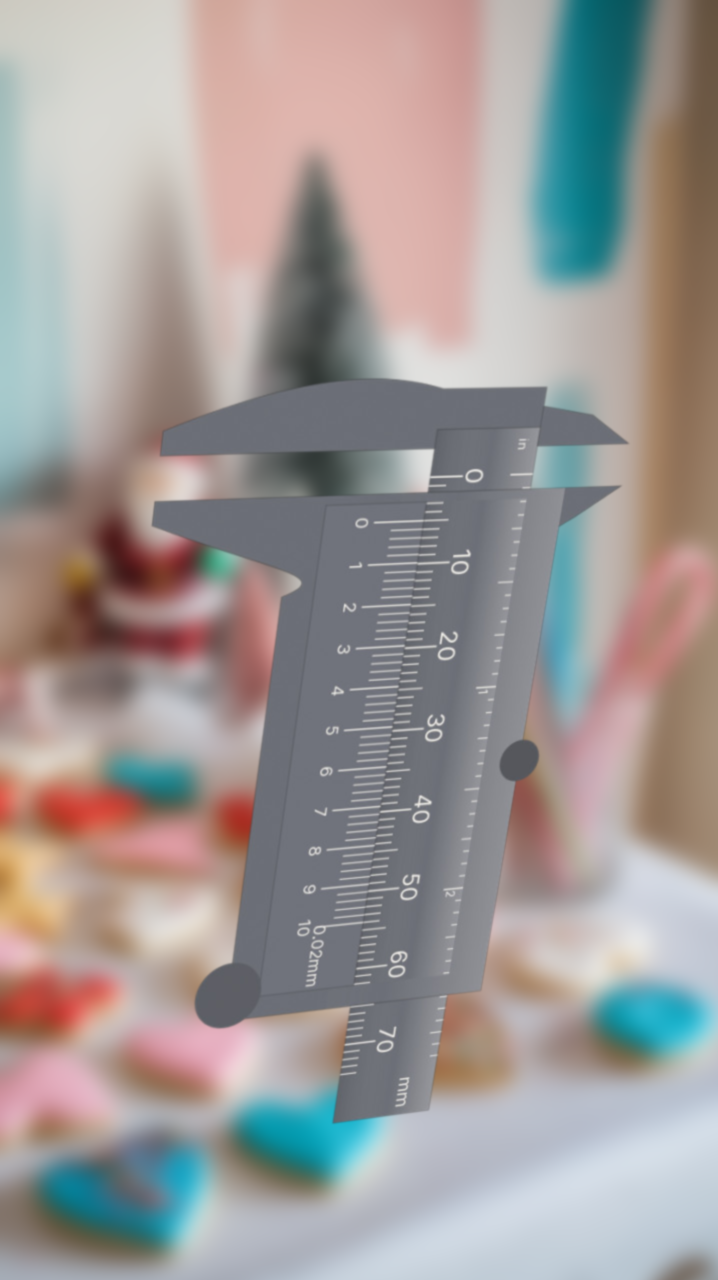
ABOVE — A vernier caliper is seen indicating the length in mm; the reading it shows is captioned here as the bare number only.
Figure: 5.0
